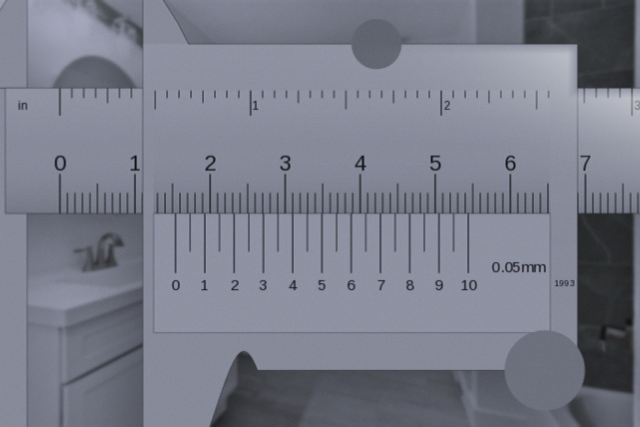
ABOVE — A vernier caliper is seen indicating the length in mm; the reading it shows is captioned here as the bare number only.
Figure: 15.4
